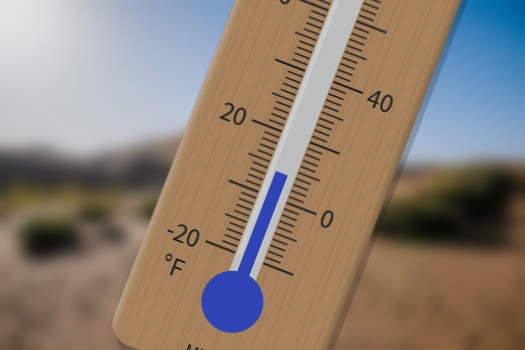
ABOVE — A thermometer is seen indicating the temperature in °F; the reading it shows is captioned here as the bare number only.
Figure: 8
